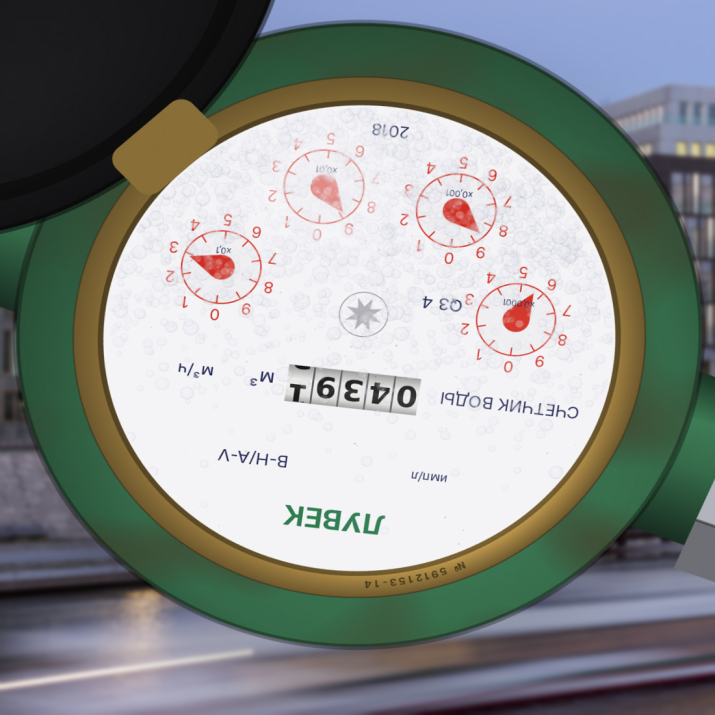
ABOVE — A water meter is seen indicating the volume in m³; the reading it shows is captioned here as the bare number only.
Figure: 4391.2885
